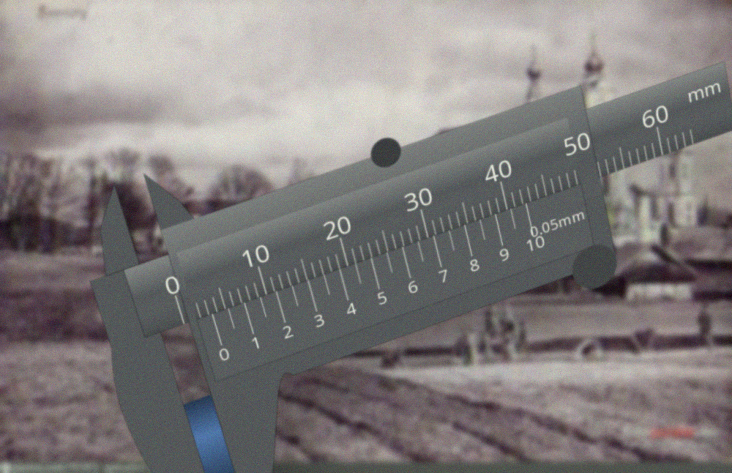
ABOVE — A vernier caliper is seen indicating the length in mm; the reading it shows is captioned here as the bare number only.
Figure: 3.4
